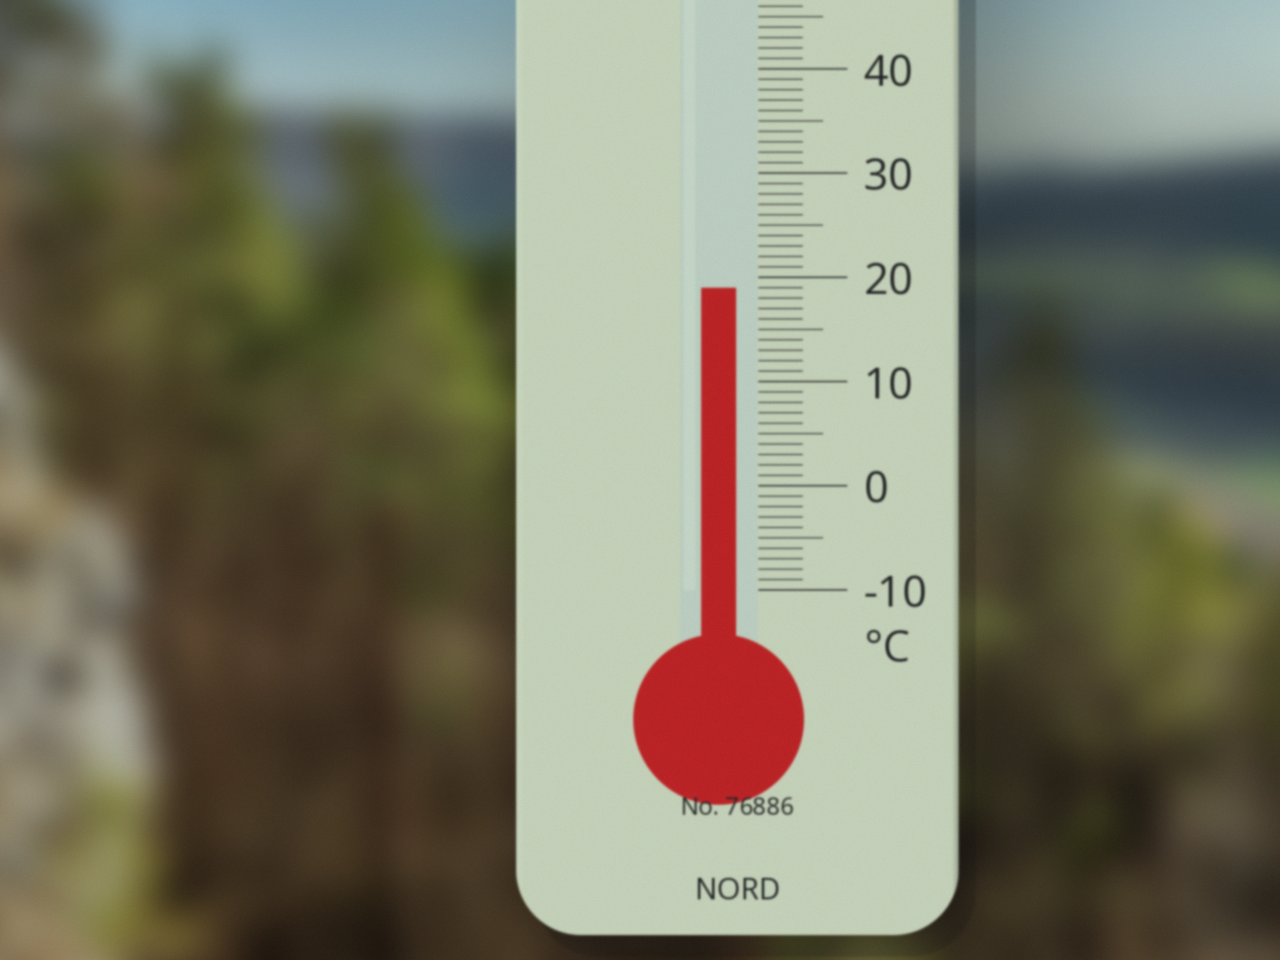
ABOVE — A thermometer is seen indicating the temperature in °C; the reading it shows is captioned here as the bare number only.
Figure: 19
